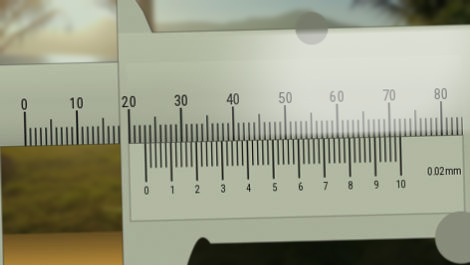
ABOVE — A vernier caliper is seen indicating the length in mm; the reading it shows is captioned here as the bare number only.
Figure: 23.0
